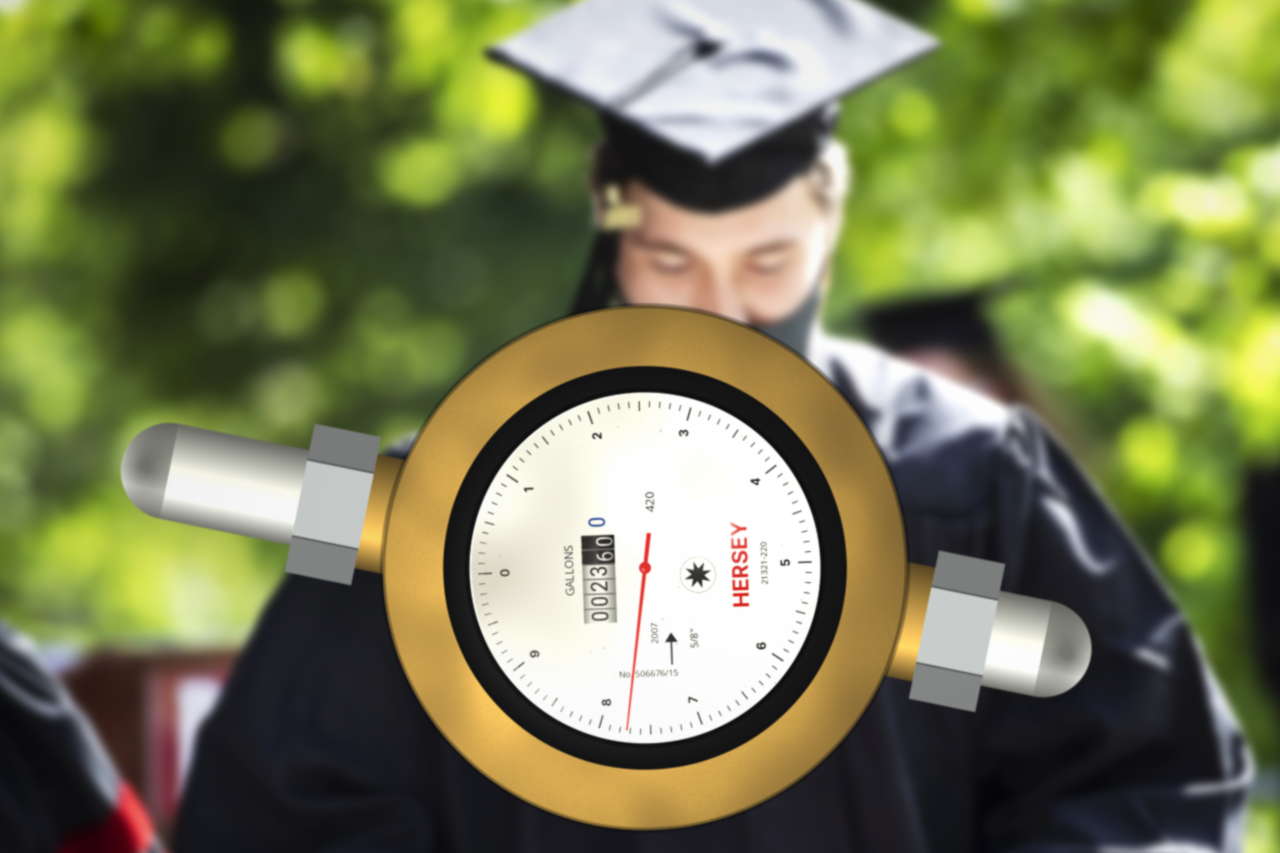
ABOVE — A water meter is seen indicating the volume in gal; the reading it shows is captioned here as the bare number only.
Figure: 23597.7
